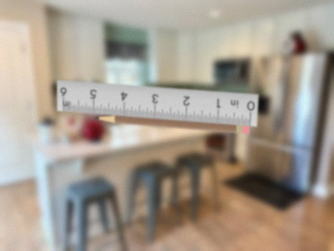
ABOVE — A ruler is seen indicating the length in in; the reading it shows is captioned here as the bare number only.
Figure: 5
